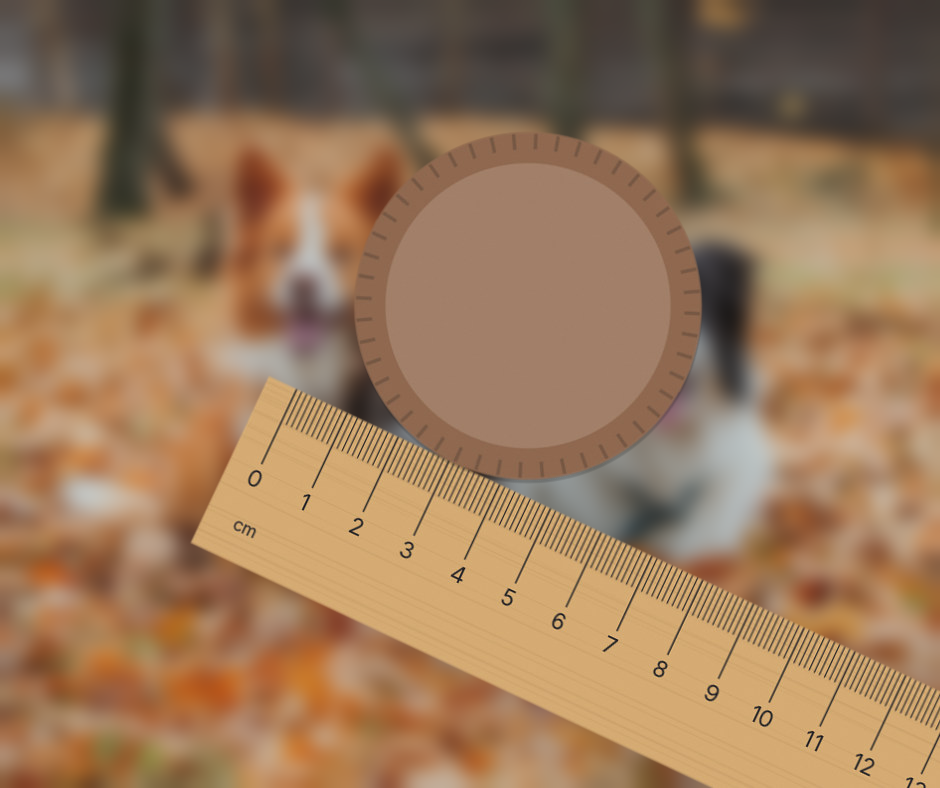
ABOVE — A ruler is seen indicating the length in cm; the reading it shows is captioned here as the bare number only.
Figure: 6.2
